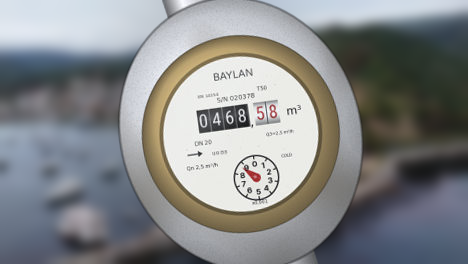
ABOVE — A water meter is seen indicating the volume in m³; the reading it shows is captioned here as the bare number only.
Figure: 468.588
